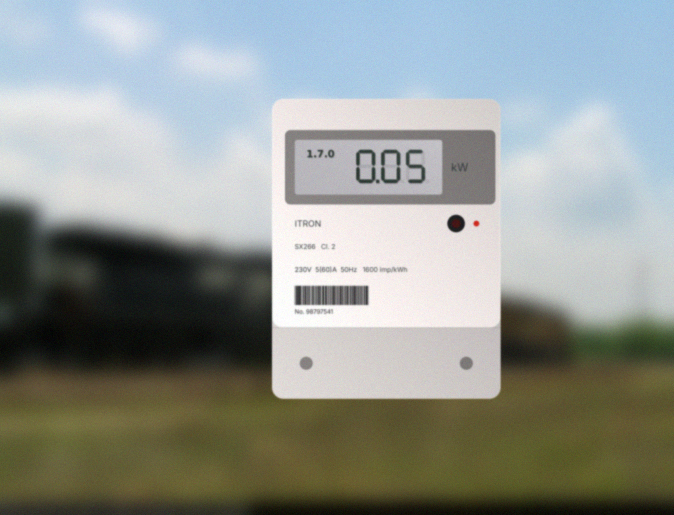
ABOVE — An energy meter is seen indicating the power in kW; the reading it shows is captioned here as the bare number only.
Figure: 0.05
